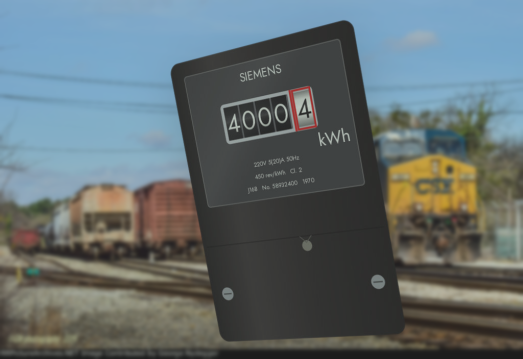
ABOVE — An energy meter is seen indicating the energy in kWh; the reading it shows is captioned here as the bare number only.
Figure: 4000.4
